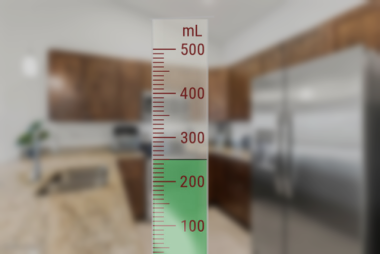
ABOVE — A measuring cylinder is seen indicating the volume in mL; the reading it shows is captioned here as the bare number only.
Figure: 250
